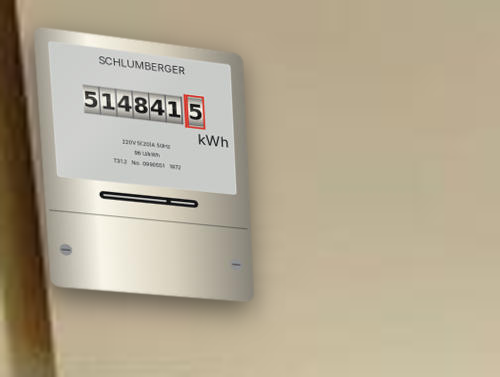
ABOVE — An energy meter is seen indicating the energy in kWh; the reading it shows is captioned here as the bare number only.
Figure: 514841.5
